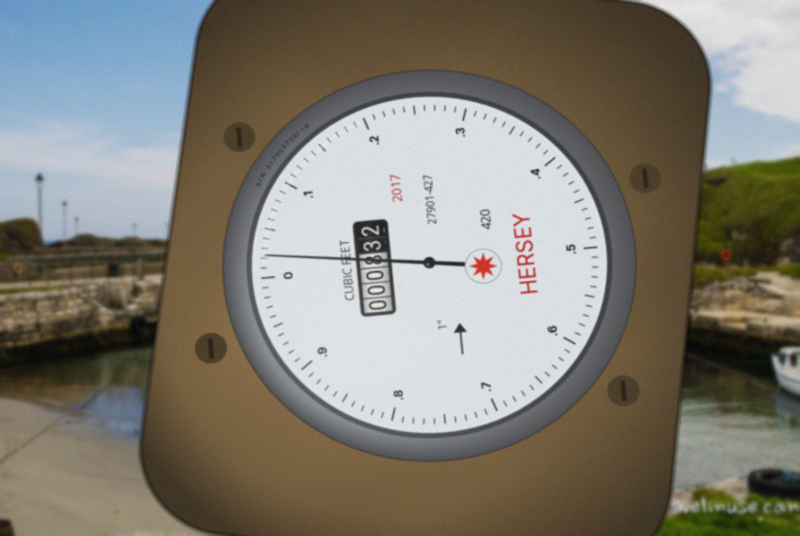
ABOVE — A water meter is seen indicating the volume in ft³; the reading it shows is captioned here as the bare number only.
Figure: 832.02
